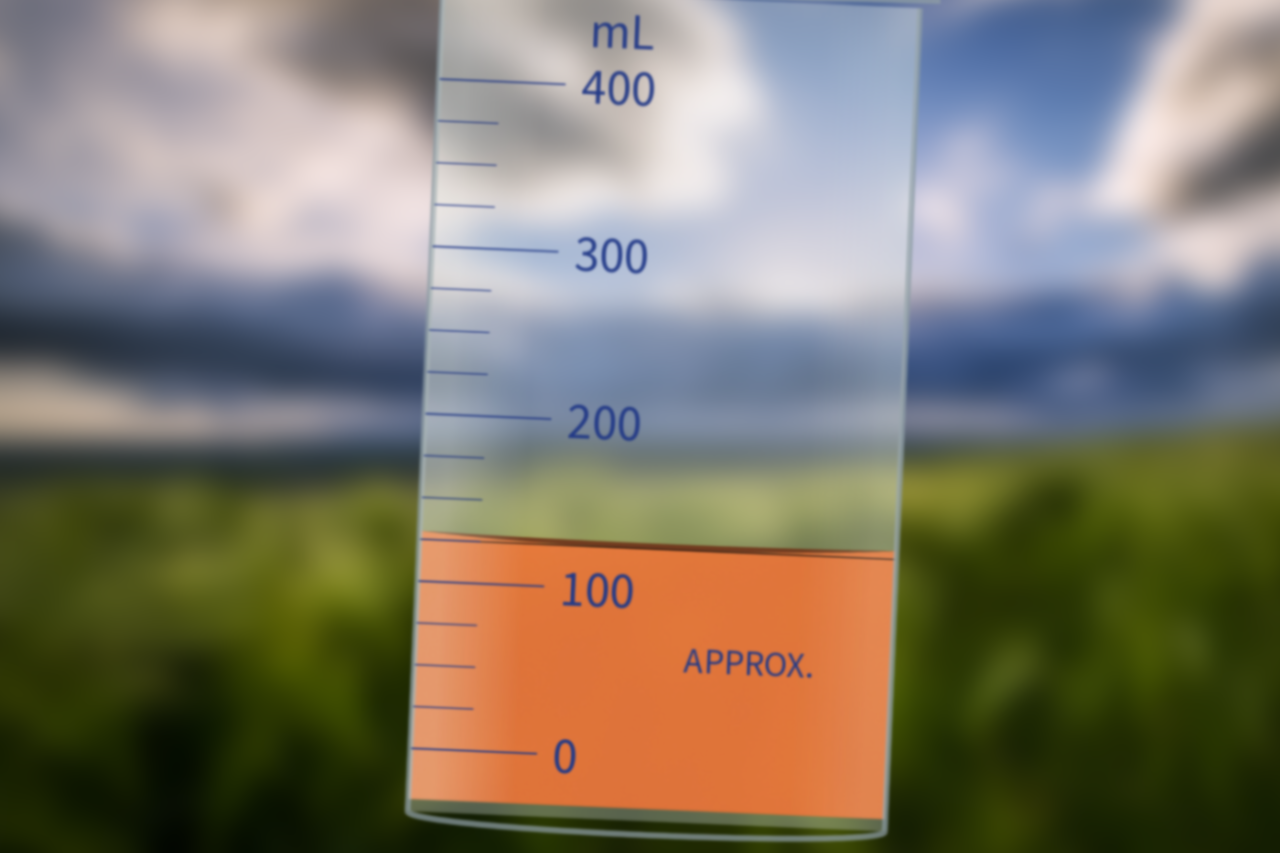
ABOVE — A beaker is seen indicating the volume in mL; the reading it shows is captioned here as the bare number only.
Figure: 125
